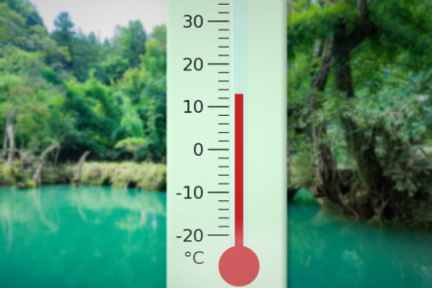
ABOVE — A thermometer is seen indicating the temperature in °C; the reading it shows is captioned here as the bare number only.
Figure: 13
